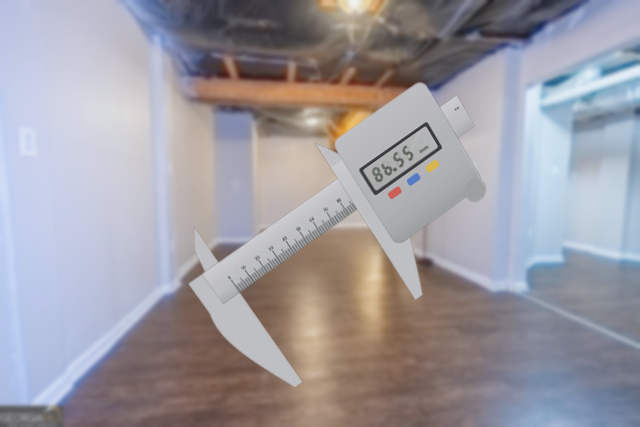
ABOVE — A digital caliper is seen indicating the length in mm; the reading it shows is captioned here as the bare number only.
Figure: 86.55
